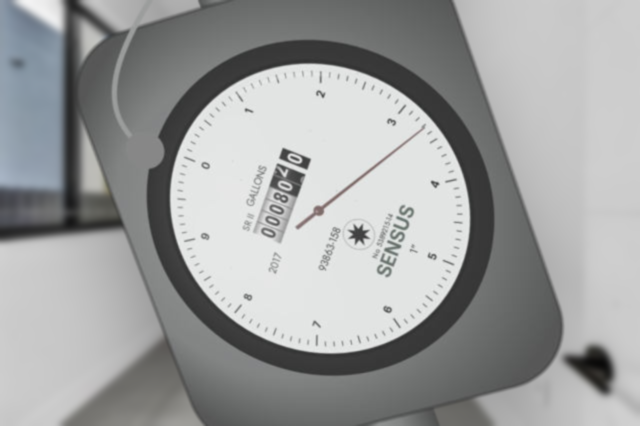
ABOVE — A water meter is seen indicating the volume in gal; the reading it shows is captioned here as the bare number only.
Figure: 8023.3
